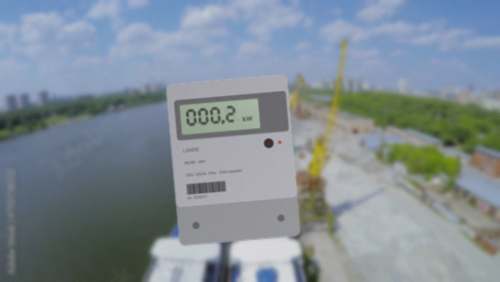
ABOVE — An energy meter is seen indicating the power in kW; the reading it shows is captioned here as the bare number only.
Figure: 0.2
